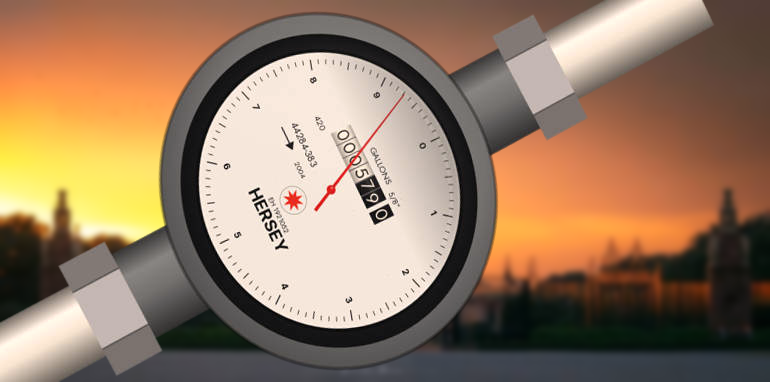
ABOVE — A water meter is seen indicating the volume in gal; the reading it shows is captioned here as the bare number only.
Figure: 5789.3
